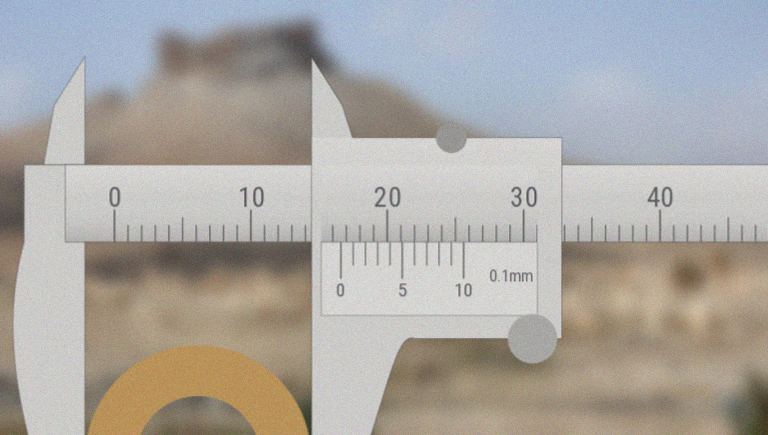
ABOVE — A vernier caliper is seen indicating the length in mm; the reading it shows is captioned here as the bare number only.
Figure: 16.6
